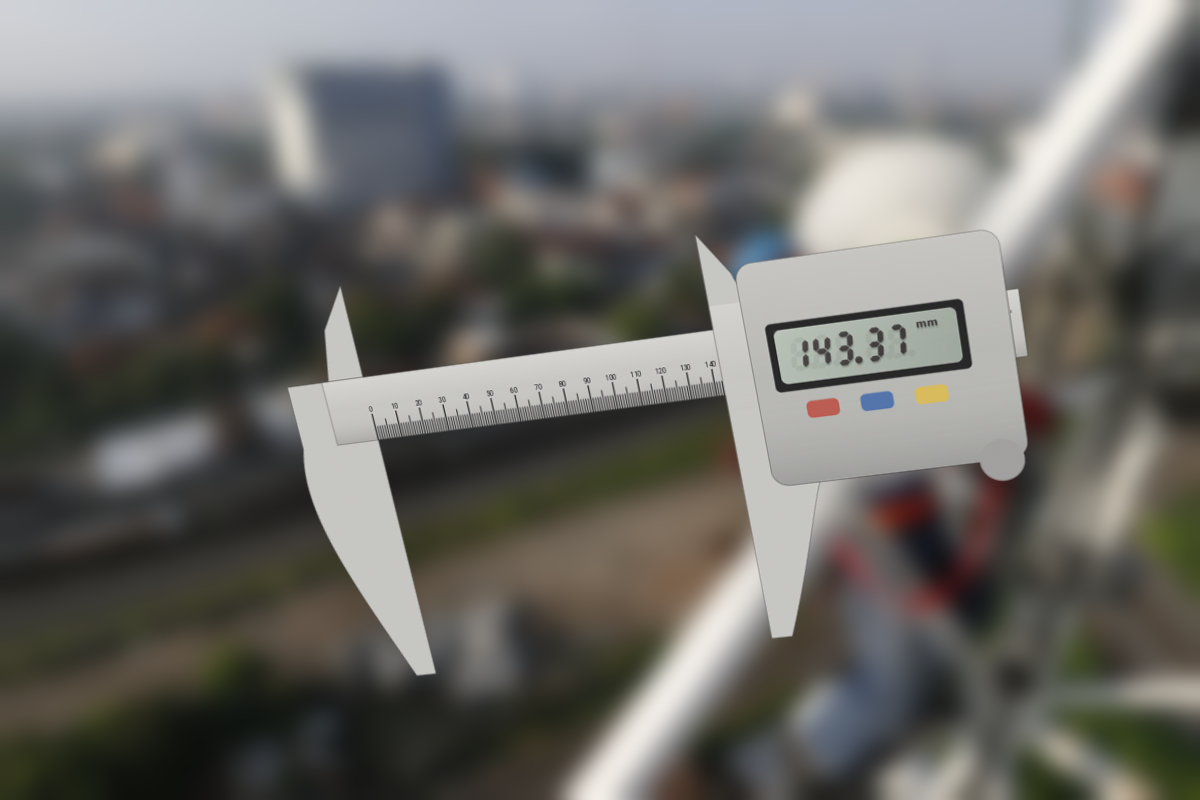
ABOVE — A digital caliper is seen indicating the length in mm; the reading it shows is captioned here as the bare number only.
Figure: 143.37
